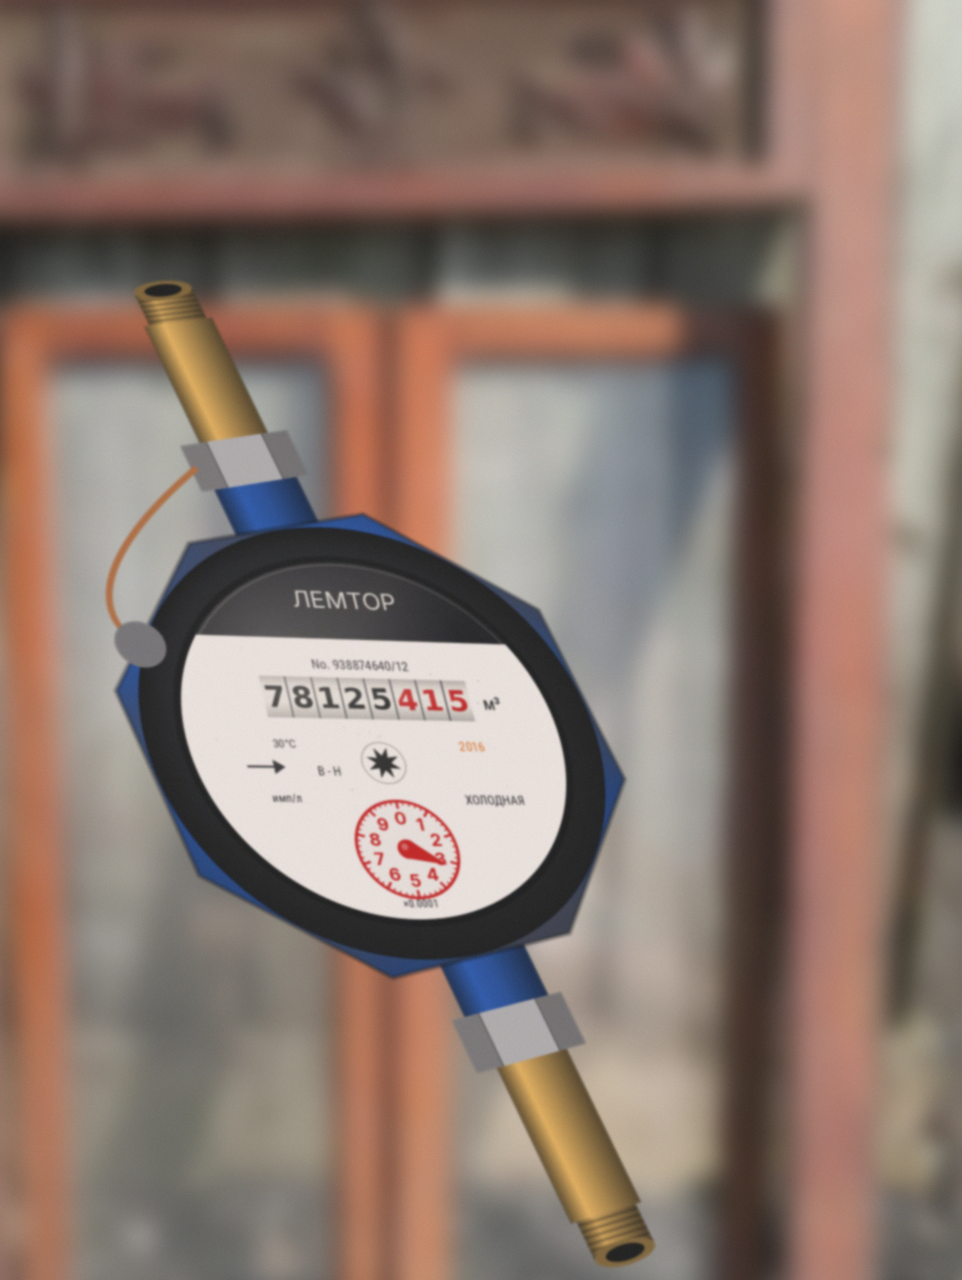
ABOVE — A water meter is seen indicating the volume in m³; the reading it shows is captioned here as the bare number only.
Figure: 78125.4153
